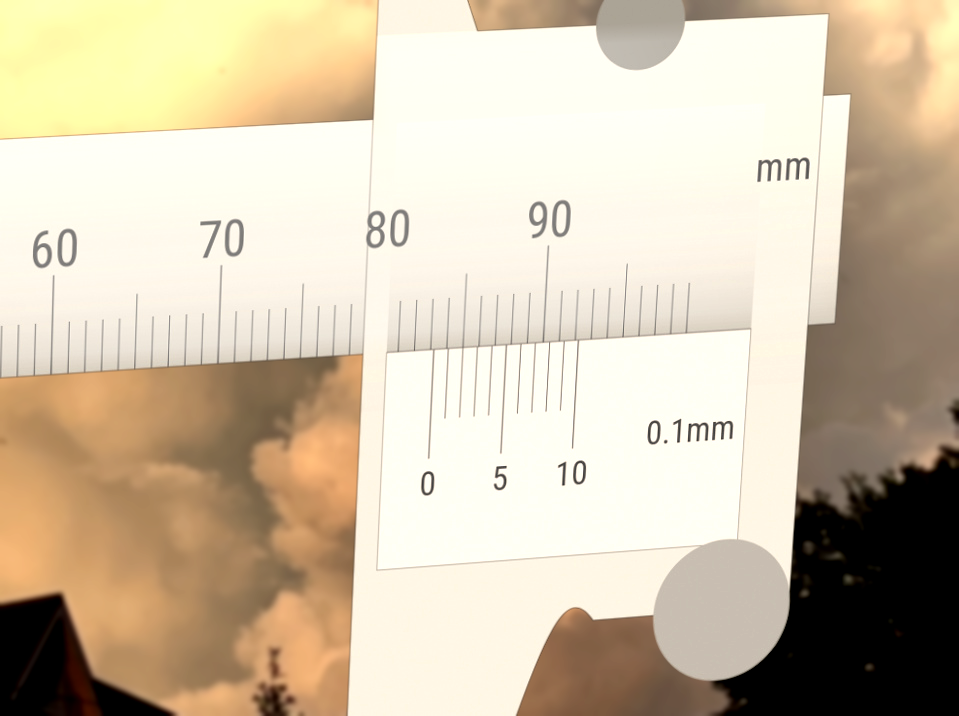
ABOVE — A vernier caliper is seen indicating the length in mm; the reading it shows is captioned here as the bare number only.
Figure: 83.2
